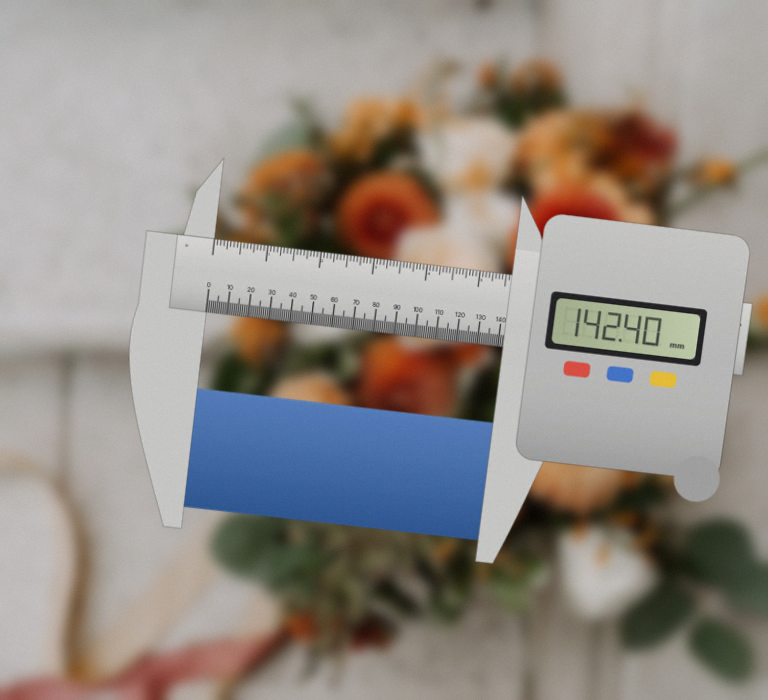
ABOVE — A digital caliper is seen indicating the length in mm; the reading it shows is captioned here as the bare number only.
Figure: 142.40
